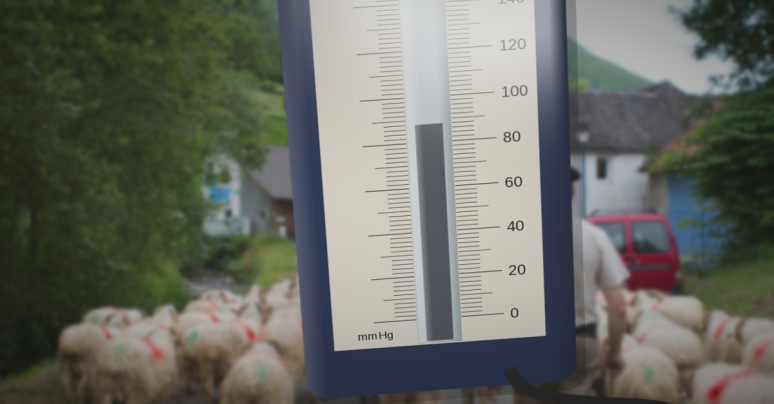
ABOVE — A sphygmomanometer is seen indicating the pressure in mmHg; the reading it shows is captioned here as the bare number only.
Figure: 88
